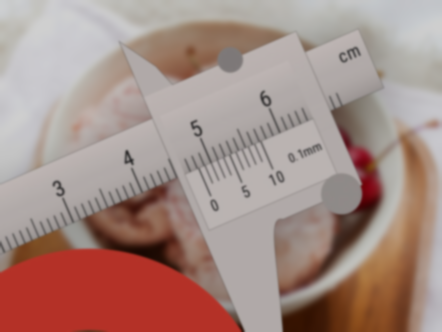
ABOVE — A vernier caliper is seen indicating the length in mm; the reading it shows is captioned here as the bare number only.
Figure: 48.2
